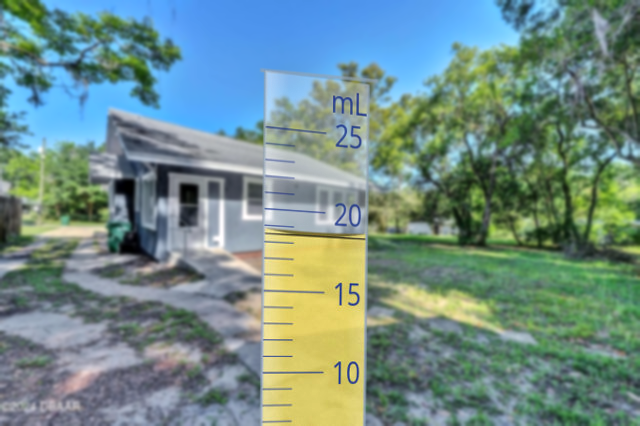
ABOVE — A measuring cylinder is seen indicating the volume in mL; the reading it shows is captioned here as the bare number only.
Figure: 18.5
